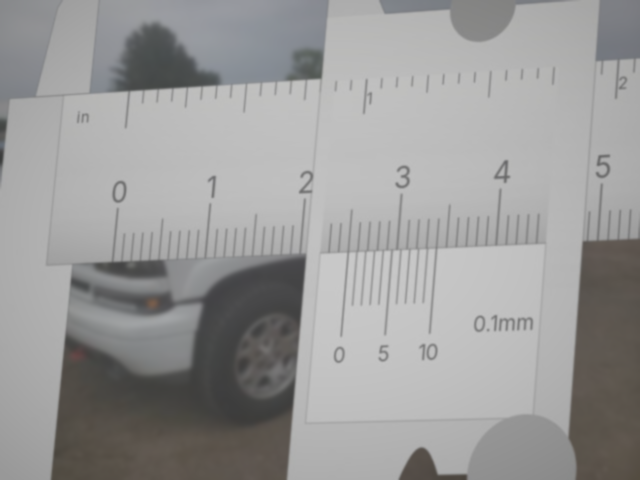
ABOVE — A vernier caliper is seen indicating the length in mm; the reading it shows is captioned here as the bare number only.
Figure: 25.0
